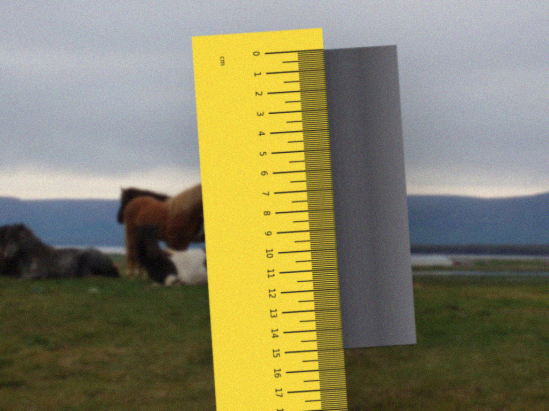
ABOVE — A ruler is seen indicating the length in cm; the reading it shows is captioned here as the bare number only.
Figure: 15
